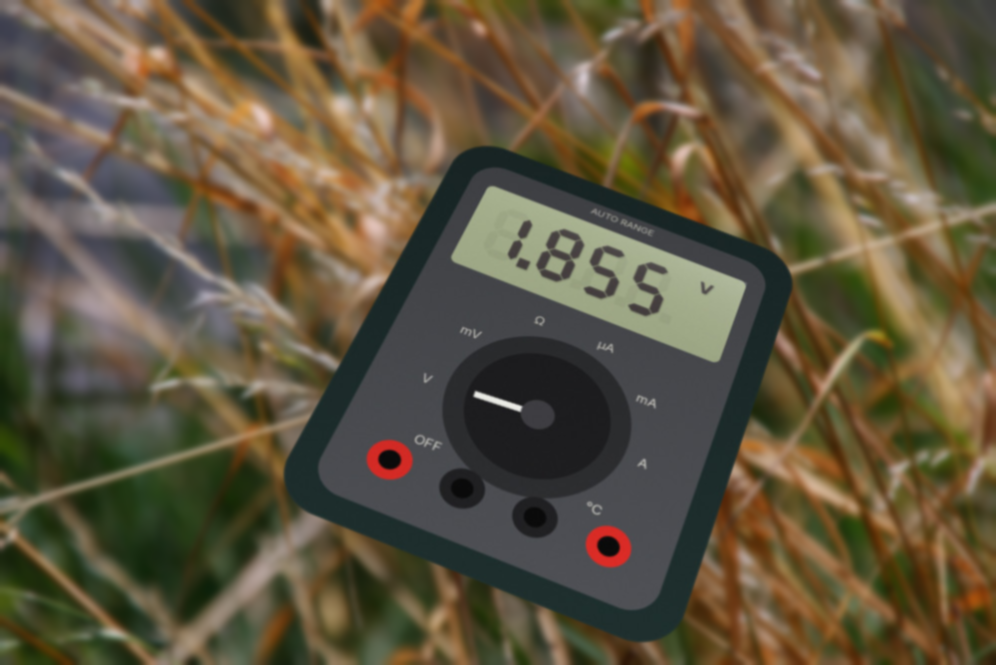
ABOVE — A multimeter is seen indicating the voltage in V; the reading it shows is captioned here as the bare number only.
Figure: 1.855
